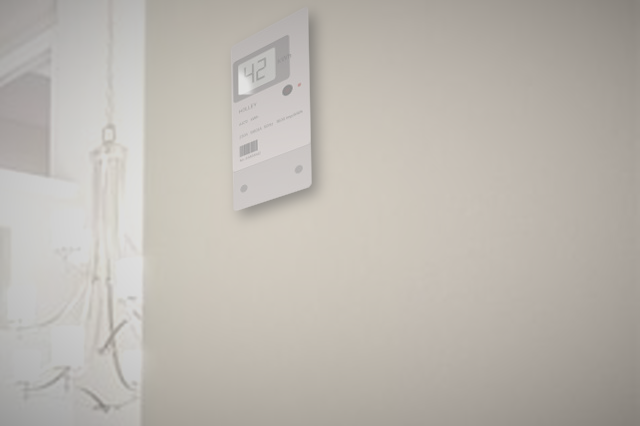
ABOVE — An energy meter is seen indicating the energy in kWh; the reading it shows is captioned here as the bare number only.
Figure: 42
